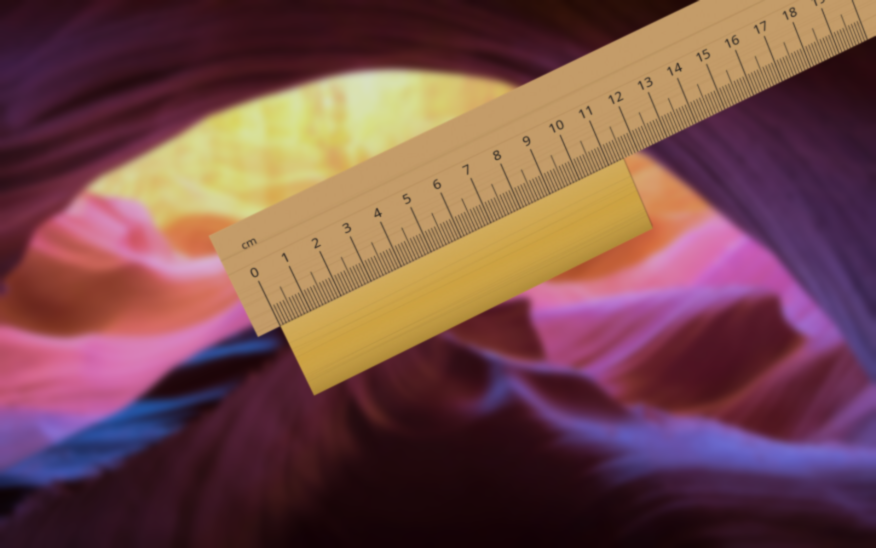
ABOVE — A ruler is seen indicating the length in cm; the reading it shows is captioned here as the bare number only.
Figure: 11.5
